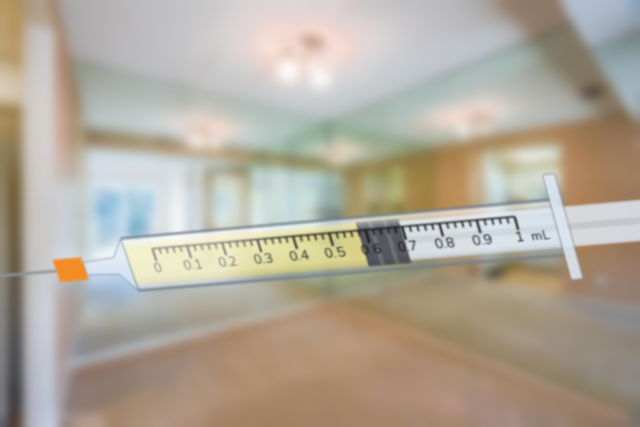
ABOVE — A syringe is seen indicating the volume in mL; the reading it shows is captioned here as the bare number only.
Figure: 0.58
